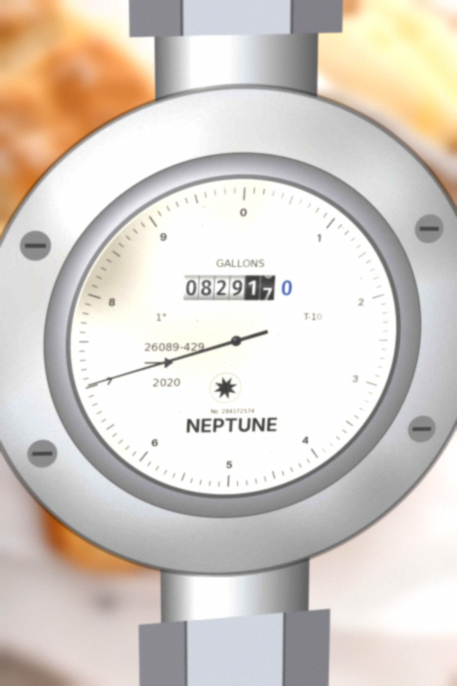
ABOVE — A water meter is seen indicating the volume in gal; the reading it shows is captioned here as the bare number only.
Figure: 829167.0
